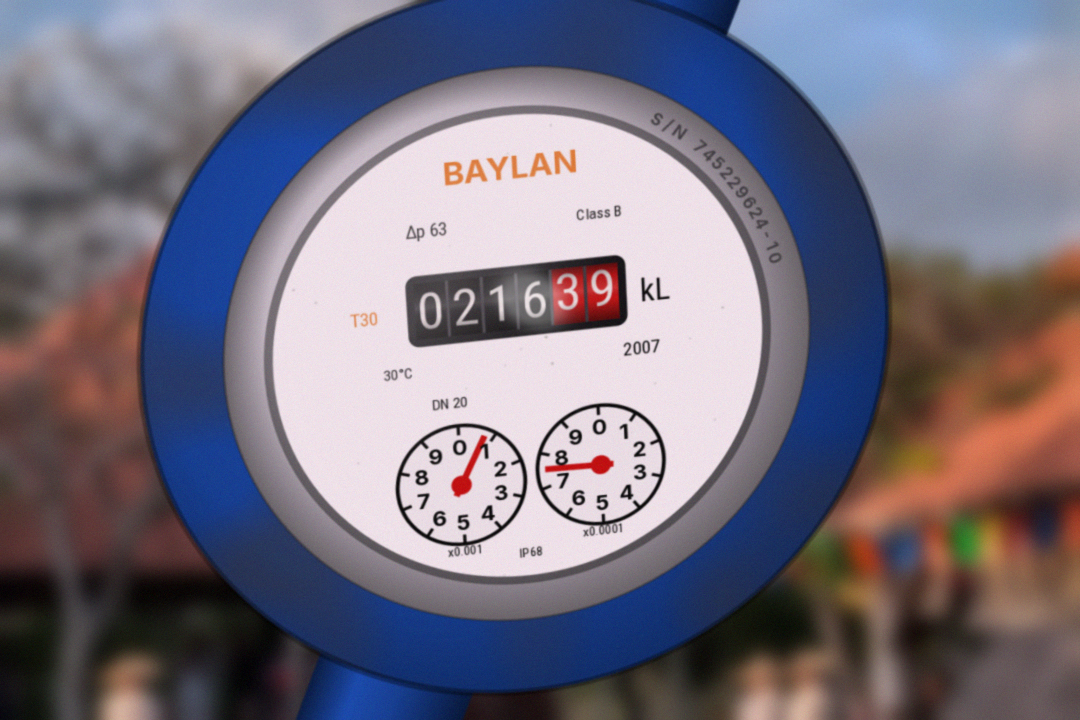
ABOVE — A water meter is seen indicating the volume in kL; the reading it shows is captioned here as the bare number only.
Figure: 216.3907
